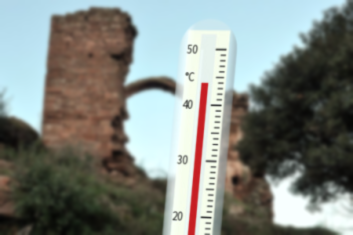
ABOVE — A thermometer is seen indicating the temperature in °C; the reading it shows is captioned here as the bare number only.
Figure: 44
